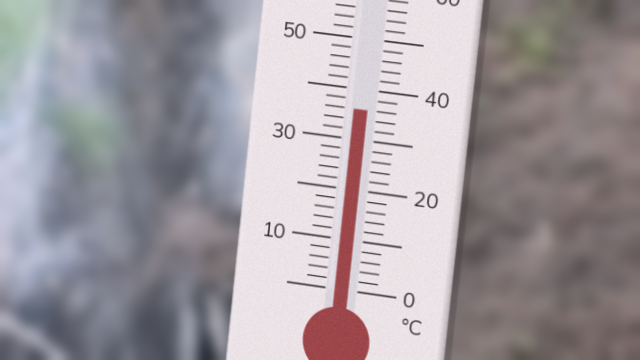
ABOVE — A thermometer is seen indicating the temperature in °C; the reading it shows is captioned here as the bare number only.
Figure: 36
